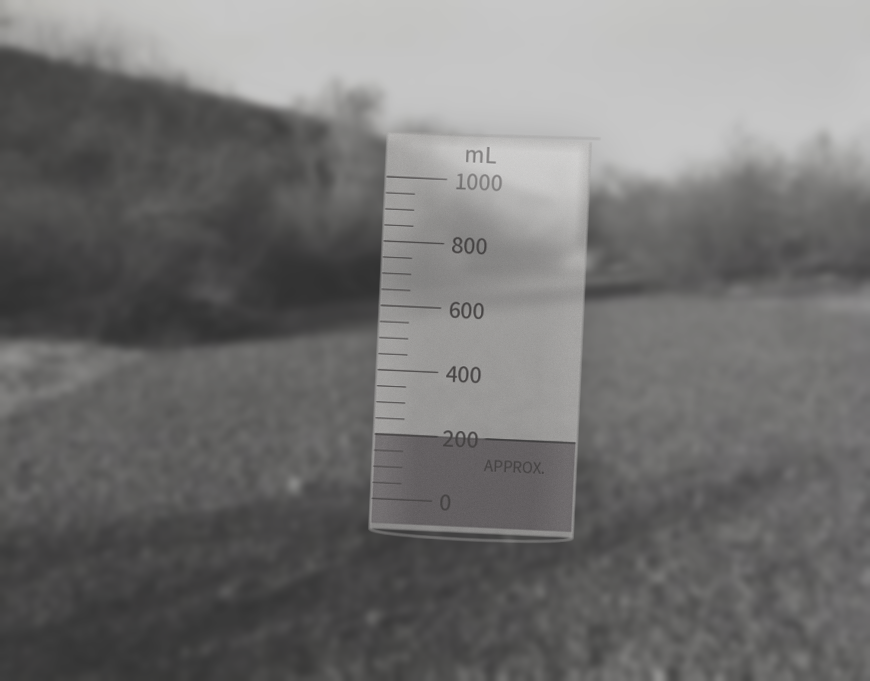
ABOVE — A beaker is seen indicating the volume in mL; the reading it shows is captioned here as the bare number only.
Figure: 200
